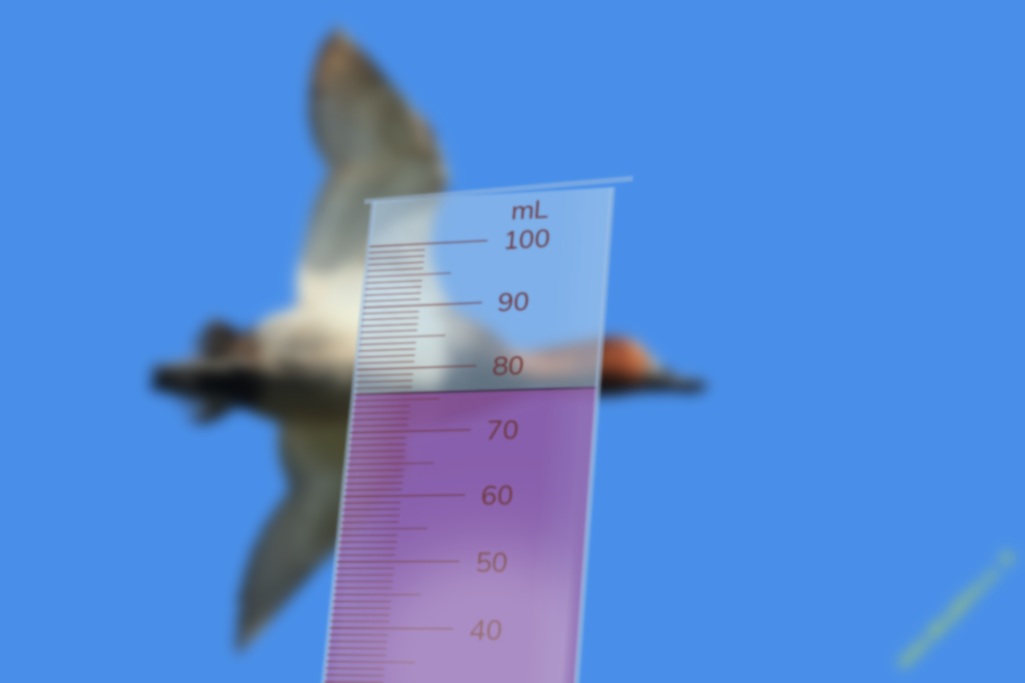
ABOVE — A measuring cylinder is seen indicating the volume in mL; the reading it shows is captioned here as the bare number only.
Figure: 76
